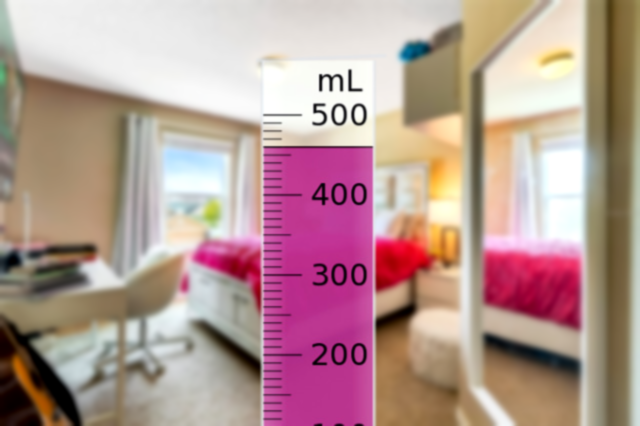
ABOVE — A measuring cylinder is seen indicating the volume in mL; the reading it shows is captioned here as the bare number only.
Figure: 460
